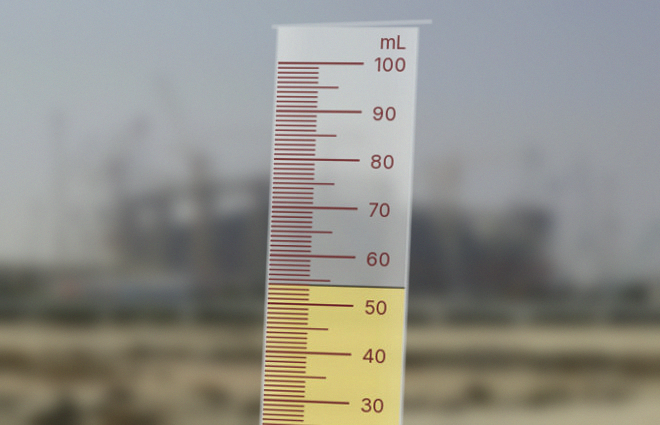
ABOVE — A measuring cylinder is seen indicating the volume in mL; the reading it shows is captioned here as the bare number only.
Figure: 54
